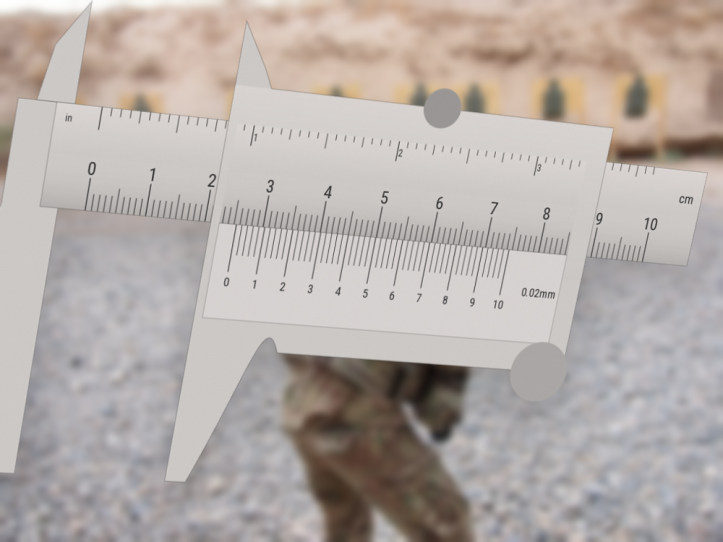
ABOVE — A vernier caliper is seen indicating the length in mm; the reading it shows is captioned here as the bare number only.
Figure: 25.4
